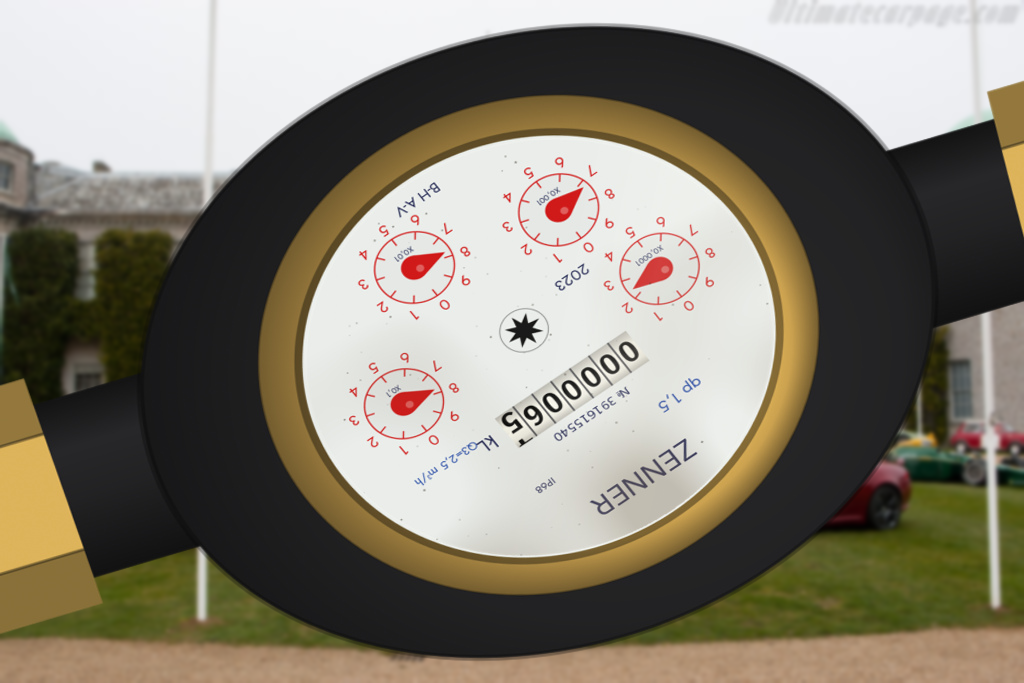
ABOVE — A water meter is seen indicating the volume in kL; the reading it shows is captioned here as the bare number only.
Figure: 64.7772
